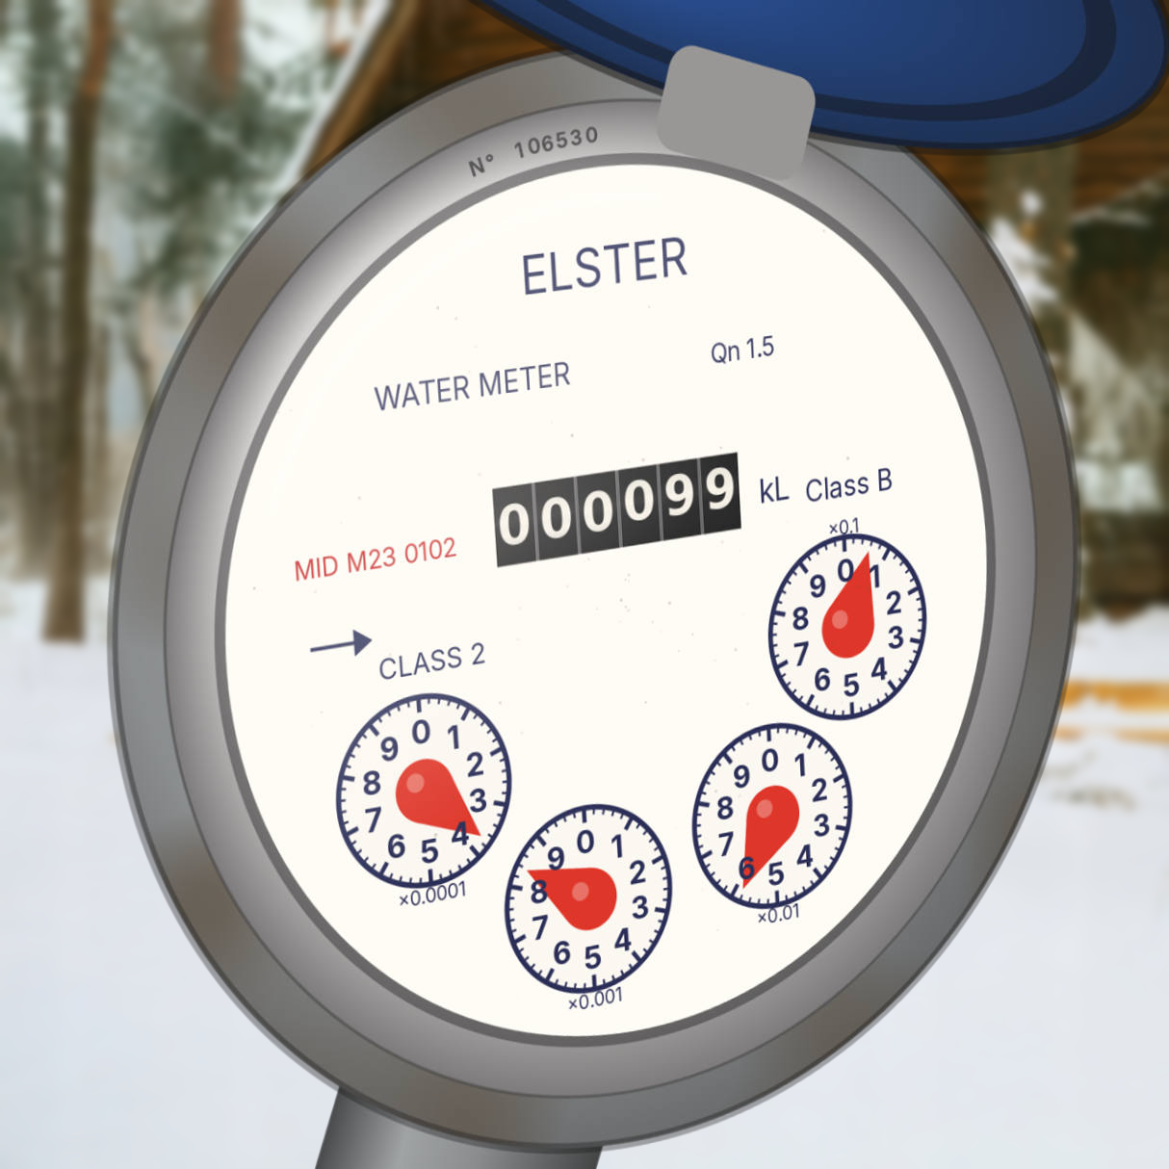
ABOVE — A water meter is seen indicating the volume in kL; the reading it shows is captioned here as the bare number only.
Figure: 99.0583
